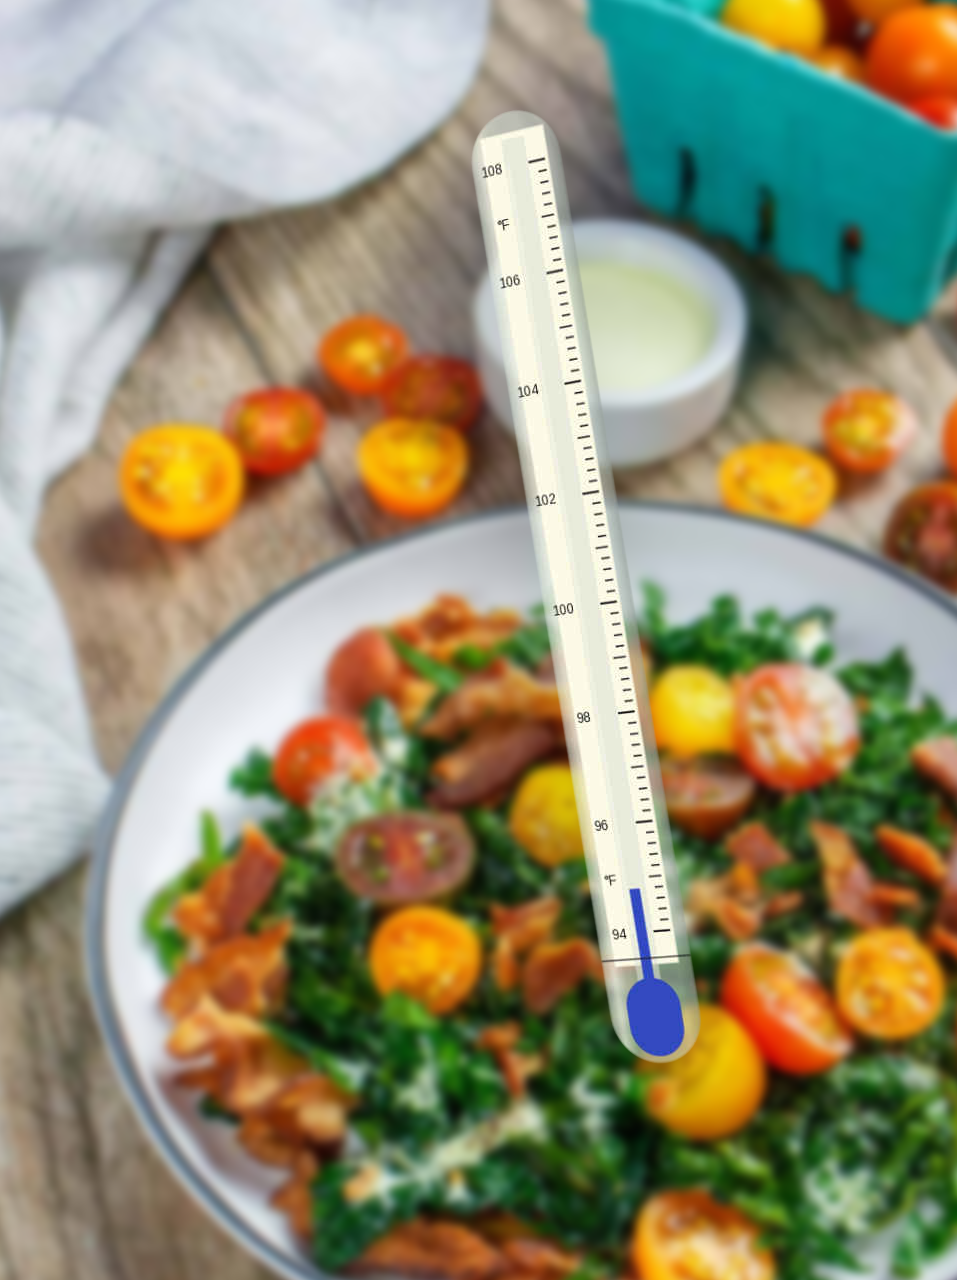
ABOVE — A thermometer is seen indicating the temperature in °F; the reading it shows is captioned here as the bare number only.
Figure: 94.8
